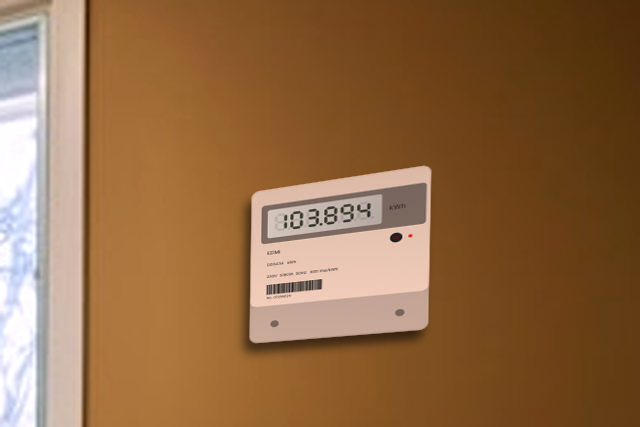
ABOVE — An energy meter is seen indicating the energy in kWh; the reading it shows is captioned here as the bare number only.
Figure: 103.894
